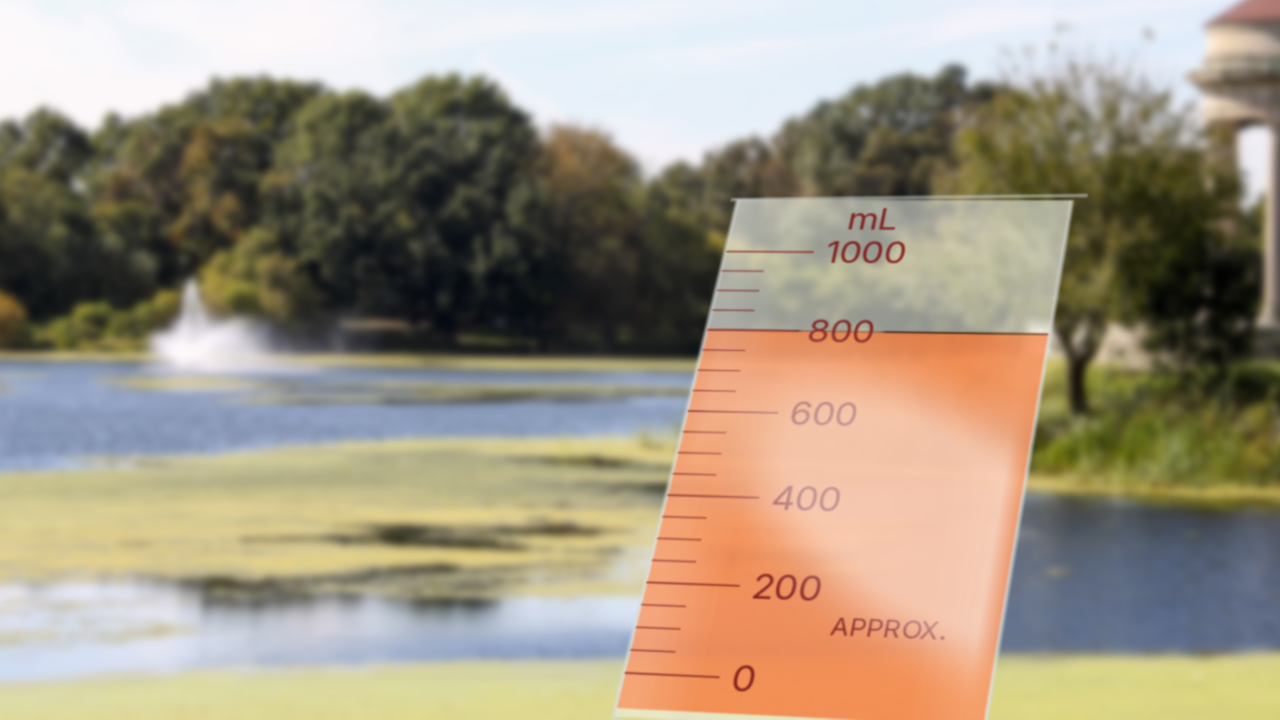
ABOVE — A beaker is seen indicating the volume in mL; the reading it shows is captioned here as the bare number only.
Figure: 800
